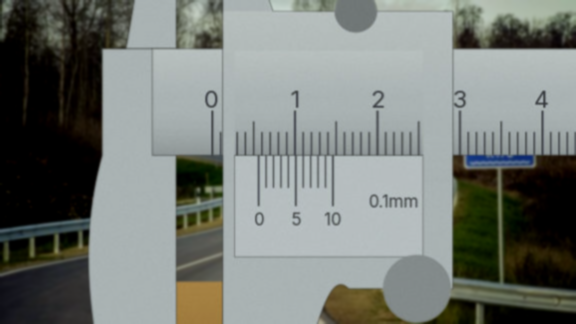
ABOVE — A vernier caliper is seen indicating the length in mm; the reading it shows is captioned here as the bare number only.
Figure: 5.6
